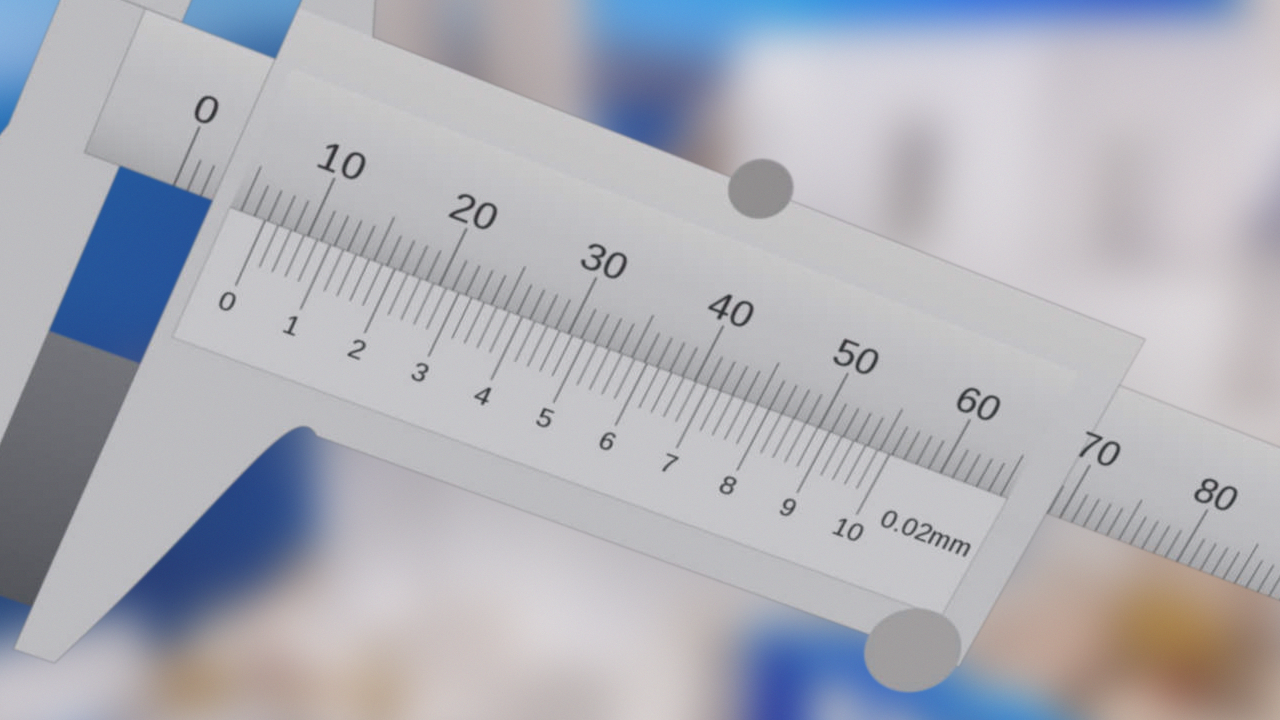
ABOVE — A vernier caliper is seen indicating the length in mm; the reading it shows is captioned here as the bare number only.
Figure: 6.8
